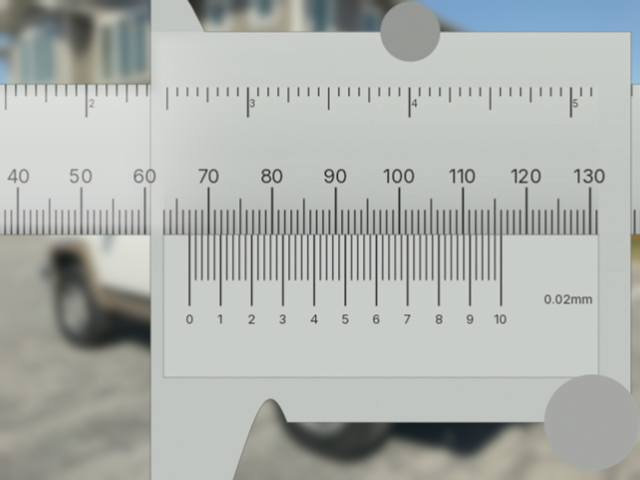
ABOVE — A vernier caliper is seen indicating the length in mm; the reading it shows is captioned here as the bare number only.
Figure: 67.0
